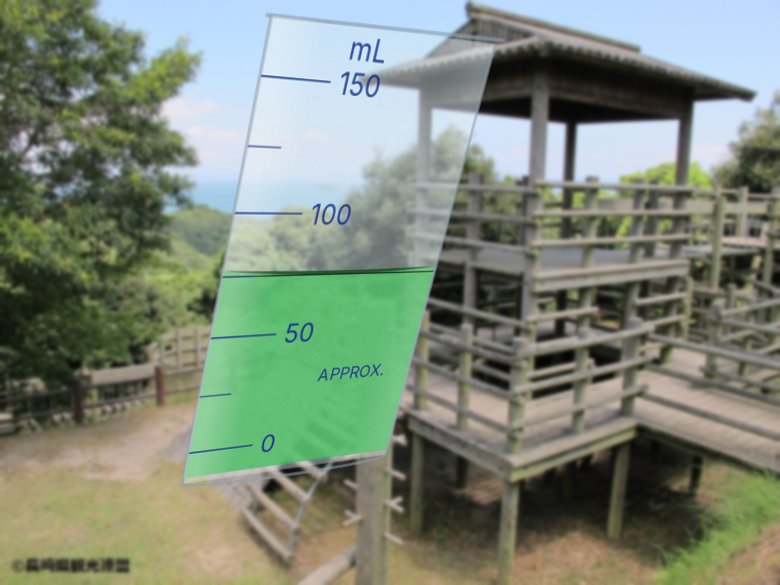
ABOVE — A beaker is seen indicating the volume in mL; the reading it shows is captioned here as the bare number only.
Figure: 75
